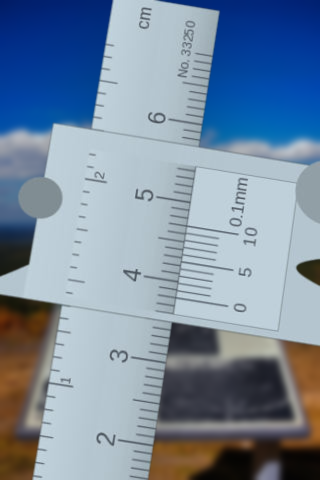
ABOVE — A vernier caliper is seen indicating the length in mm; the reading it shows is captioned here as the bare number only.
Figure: 38.0
